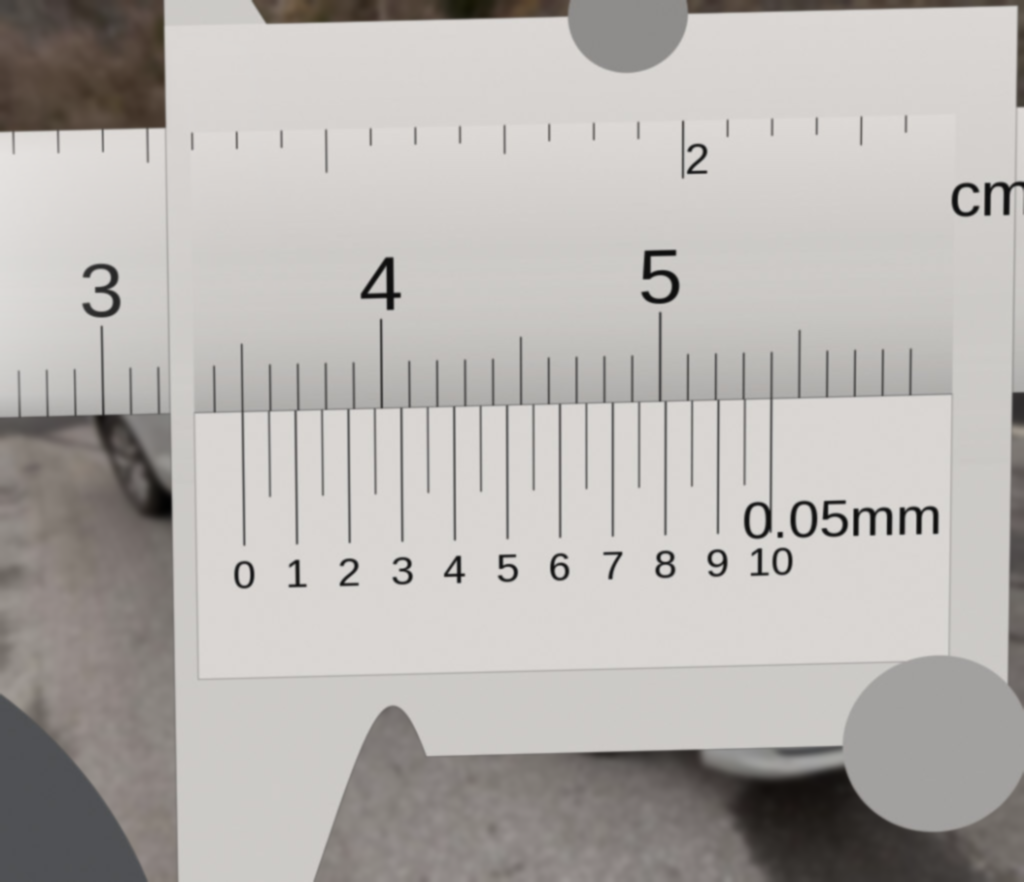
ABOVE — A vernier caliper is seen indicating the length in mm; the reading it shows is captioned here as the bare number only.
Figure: 35.0
